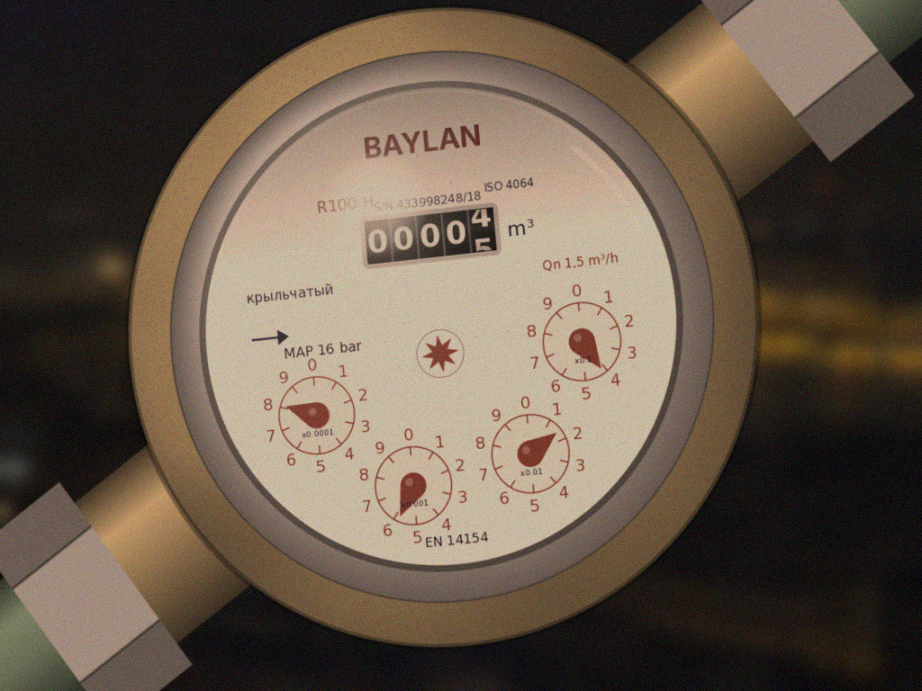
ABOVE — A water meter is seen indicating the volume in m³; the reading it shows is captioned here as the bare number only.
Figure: 4.4158
